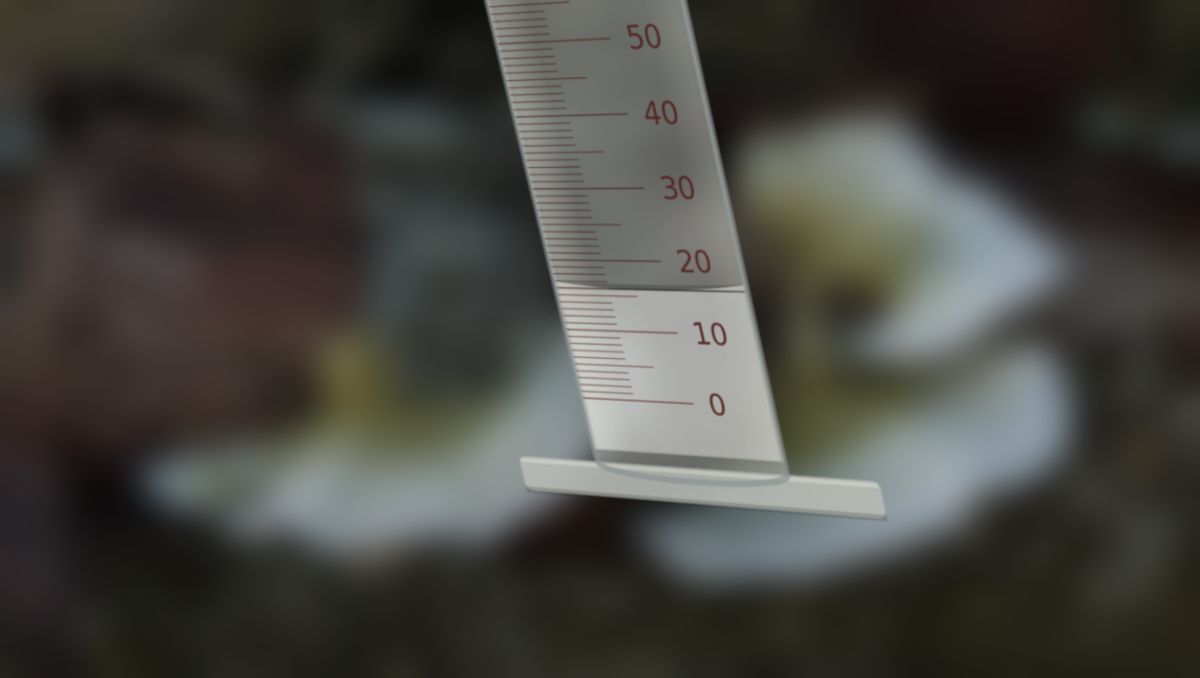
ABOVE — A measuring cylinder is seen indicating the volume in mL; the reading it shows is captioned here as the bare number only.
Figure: 16
